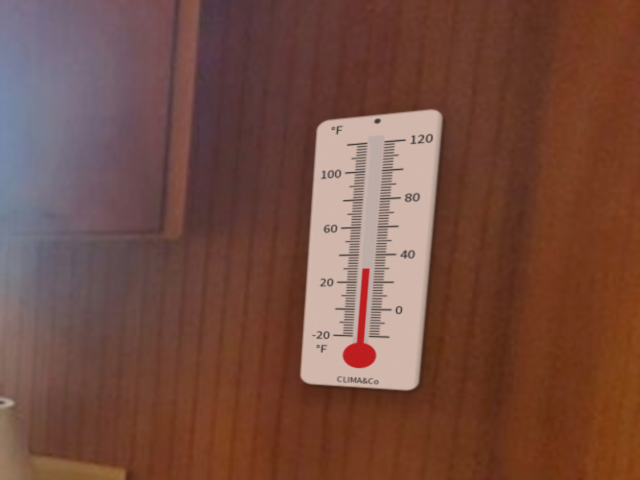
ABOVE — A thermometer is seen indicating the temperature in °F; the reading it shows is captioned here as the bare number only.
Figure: 30
